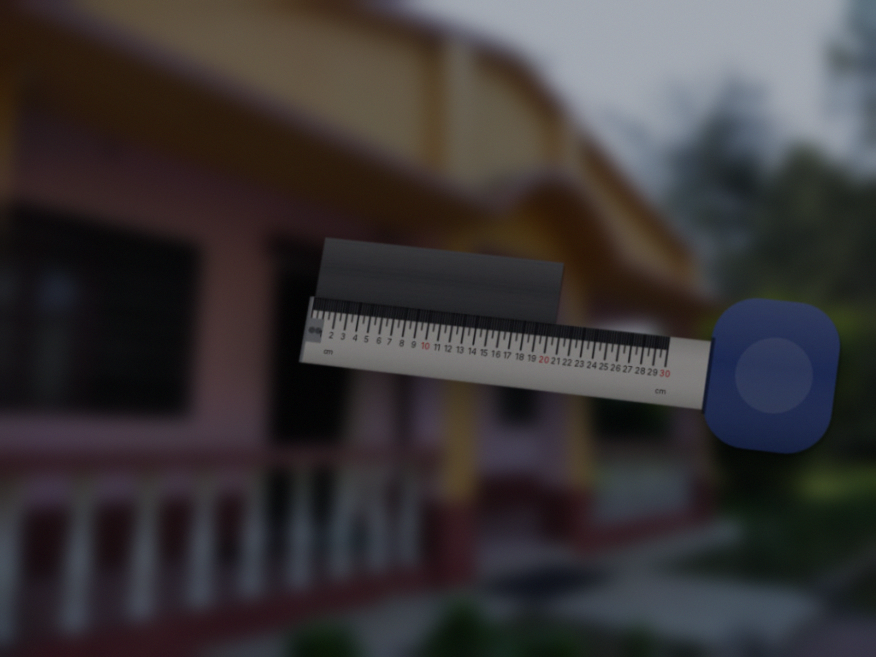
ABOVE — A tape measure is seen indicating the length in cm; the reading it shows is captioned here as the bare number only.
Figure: 20.5
